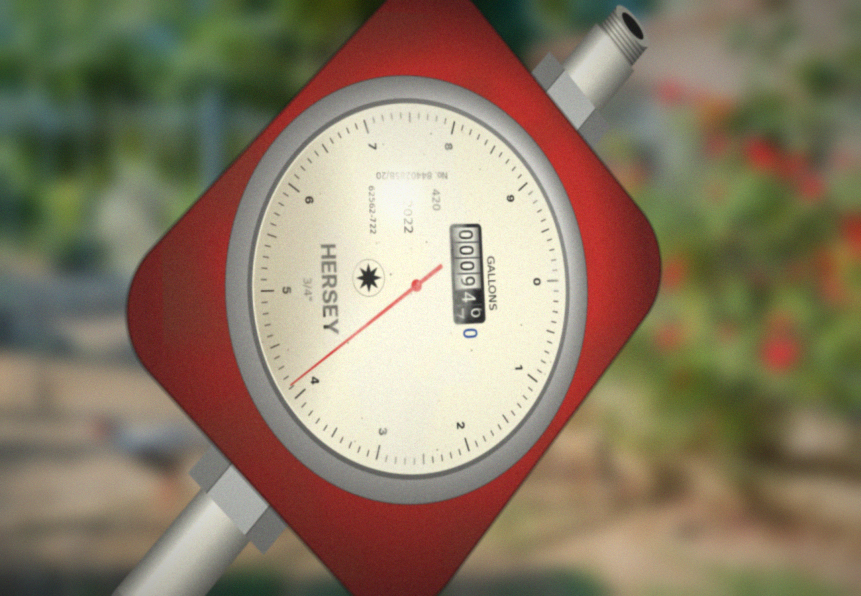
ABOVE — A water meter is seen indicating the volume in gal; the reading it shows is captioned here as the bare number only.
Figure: 9464.1
